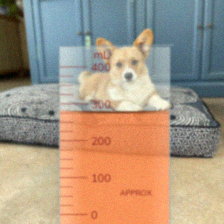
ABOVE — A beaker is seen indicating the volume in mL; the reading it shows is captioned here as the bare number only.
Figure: 275
